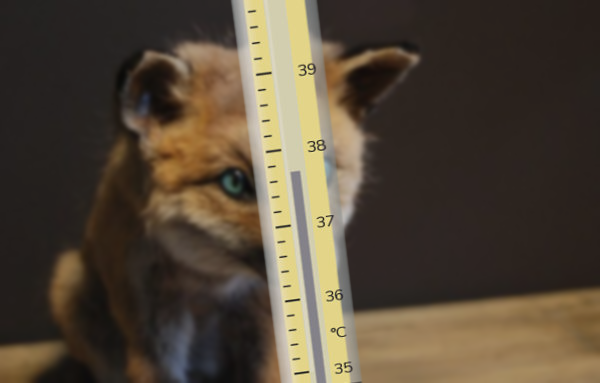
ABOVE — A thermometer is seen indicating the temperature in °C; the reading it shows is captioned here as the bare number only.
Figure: 37.7
